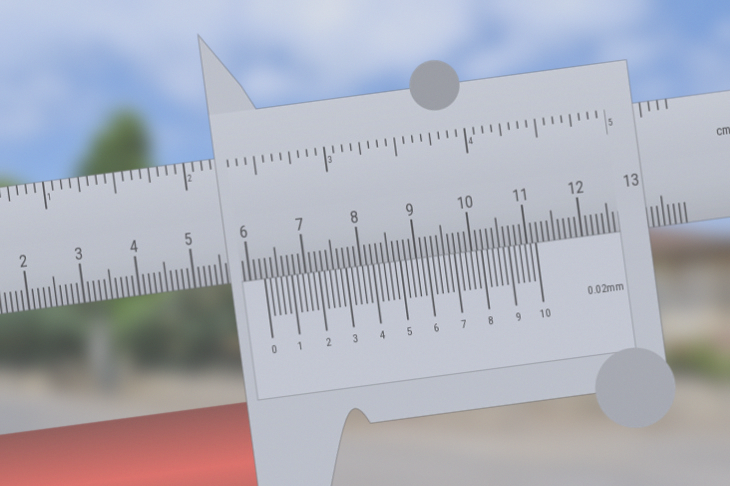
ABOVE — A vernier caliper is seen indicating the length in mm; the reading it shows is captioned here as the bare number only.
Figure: 62.6
